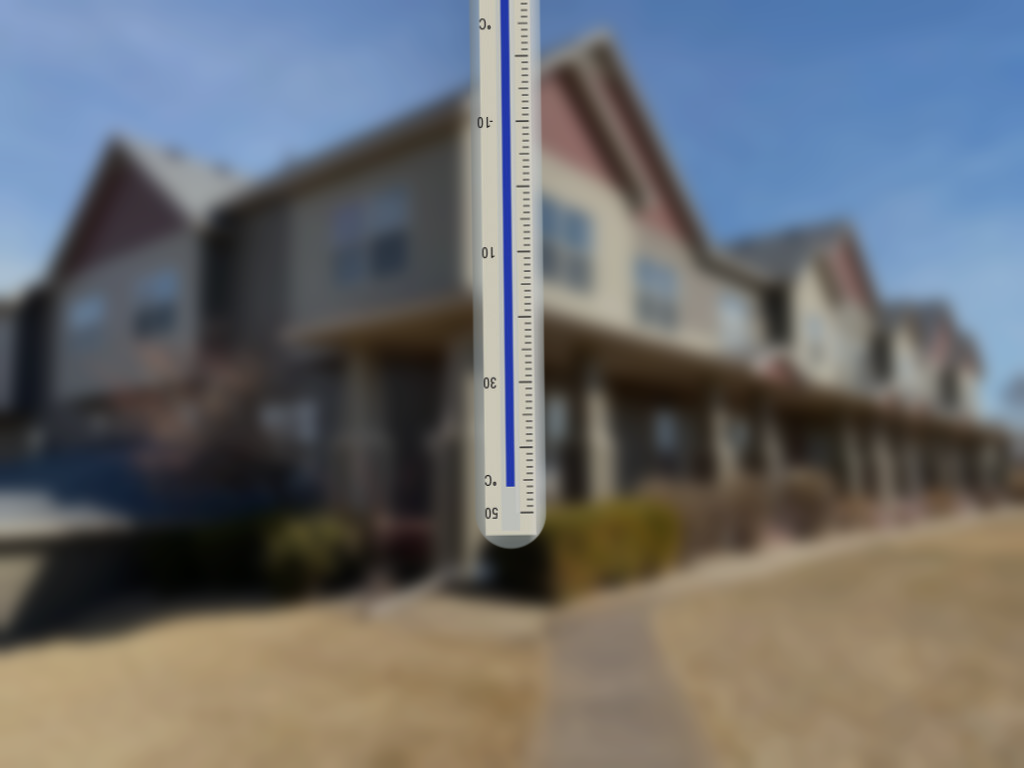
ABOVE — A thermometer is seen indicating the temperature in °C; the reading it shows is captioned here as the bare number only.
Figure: 46
